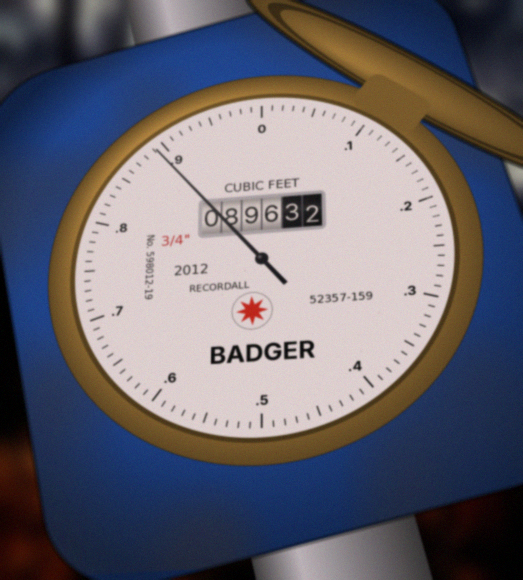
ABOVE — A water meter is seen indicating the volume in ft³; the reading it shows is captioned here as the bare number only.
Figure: 89631.89
